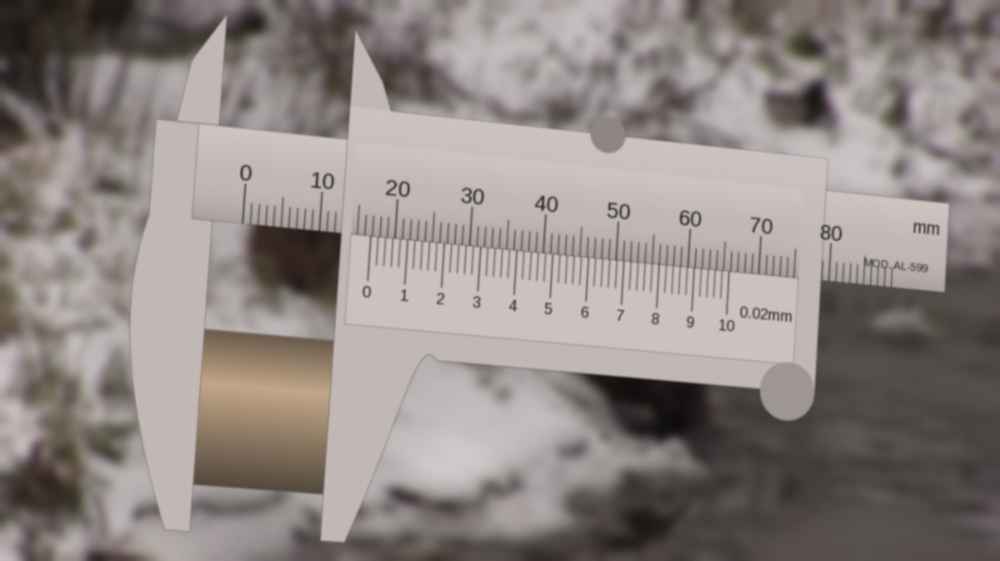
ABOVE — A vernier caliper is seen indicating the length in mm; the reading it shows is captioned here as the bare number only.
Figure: 16.8
